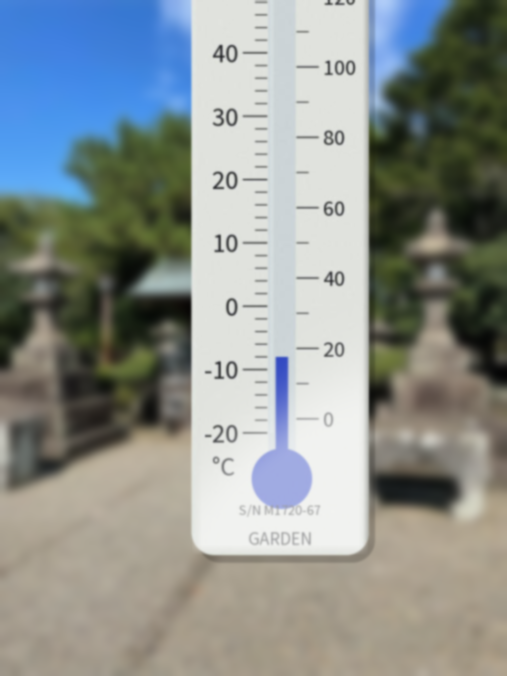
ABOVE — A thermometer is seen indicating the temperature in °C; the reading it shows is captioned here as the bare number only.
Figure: -8
